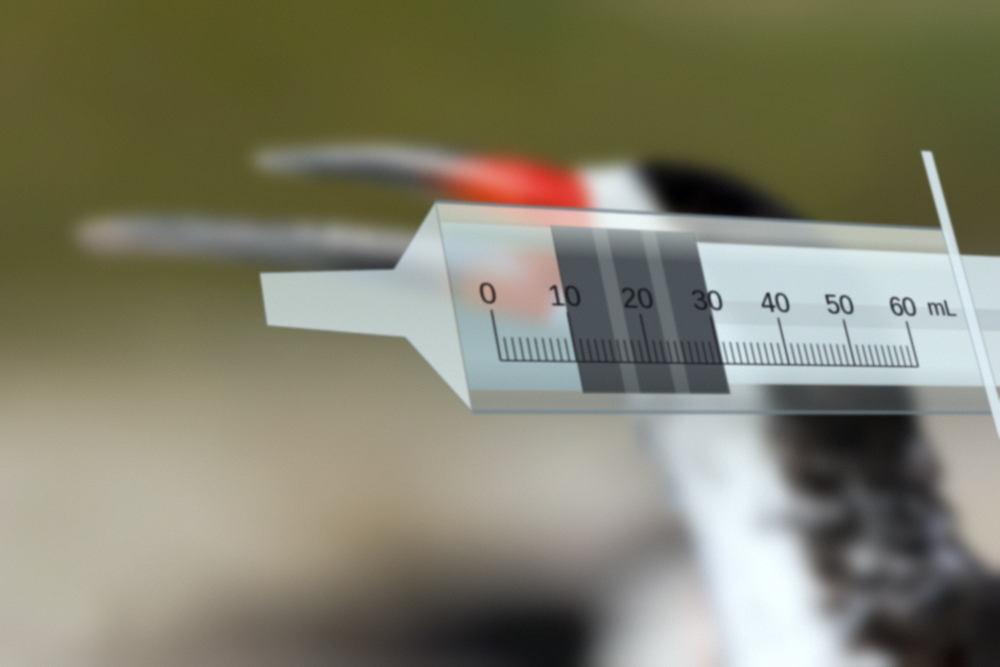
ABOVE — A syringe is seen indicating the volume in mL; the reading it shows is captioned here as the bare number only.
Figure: 10
